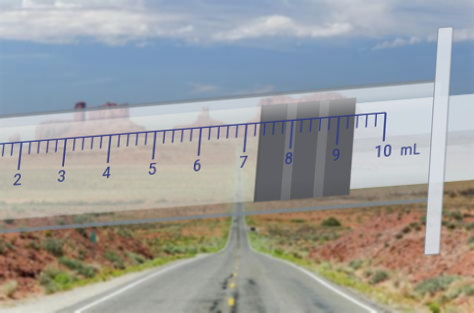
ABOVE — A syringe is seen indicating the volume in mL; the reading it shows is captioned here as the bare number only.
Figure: 7.3
